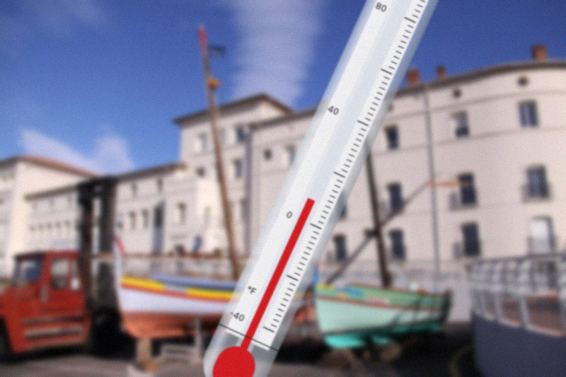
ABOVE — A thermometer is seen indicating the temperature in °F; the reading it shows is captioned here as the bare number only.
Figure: 8
